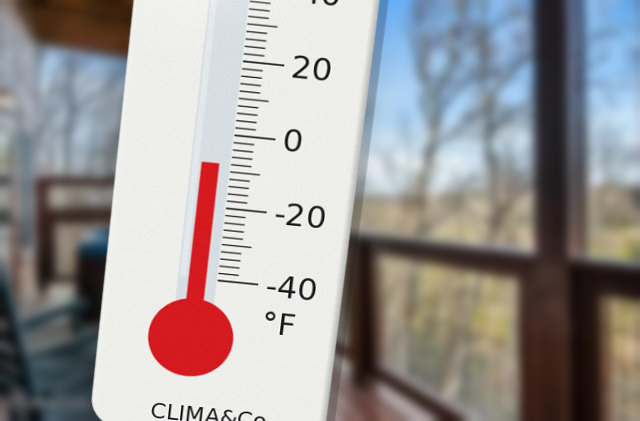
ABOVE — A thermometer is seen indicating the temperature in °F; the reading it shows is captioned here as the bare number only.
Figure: -8
